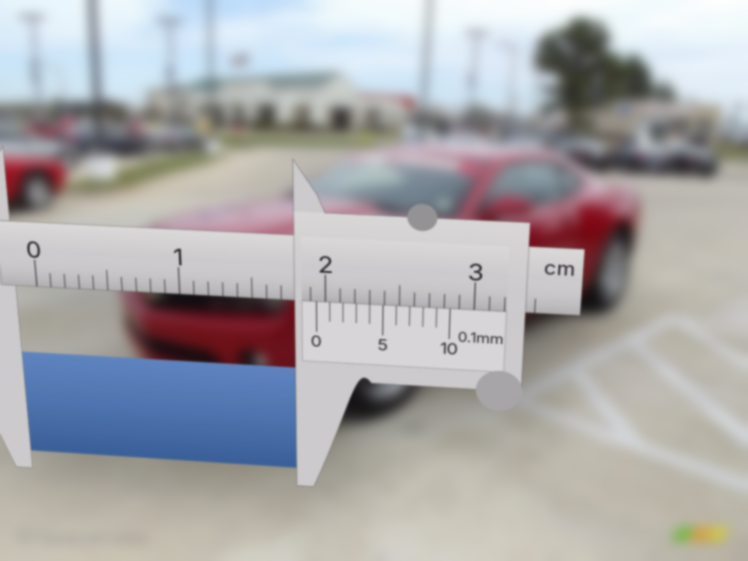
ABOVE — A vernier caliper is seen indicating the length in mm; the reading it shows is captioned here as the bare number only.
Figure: 19.4
